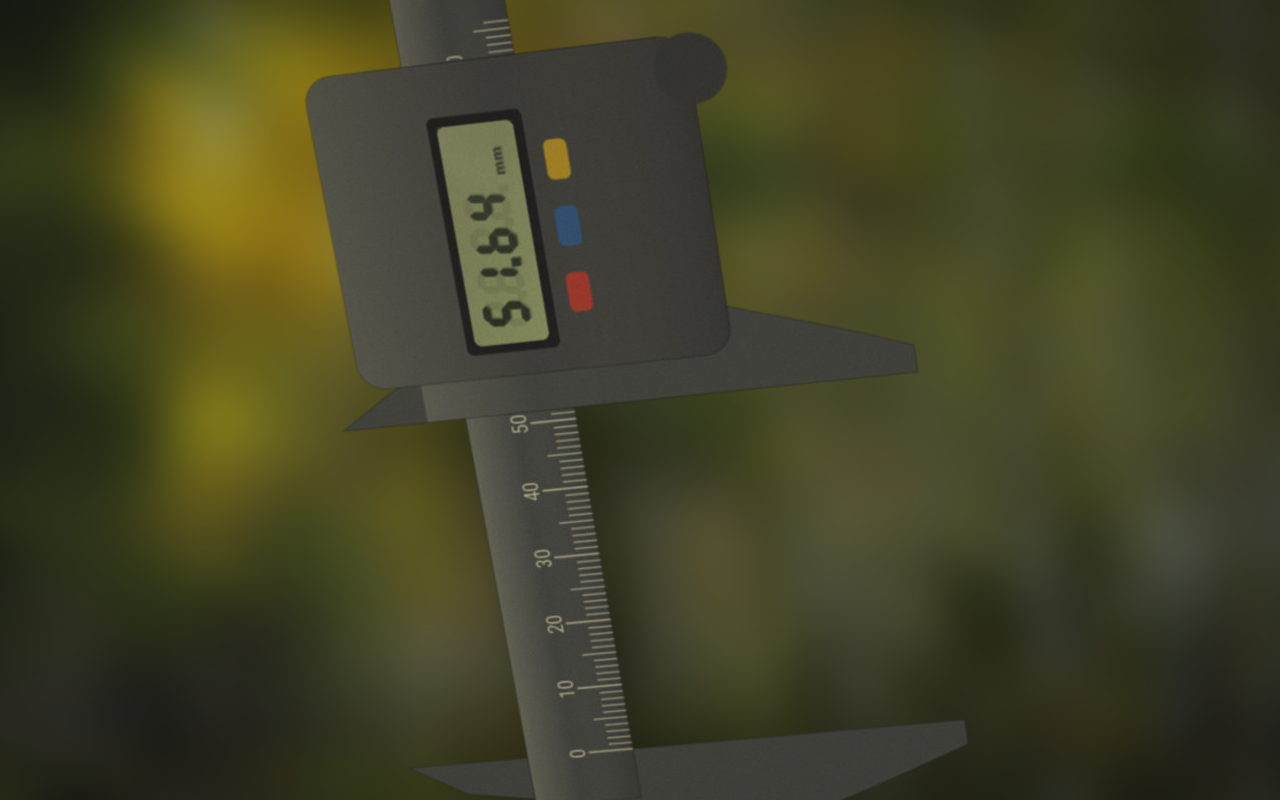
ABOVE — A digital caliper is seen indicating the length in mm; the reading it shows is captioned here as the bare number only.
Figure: 51.64
